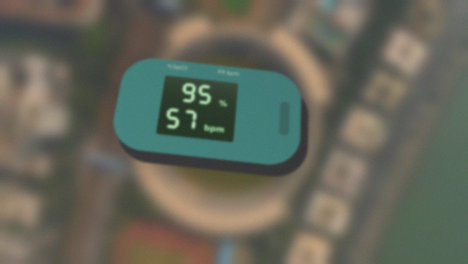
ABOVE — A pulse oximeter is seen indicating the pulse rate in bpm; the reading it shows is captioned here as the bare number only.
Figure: 57
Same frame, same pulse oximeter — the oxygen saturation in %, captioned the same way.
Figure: 95
